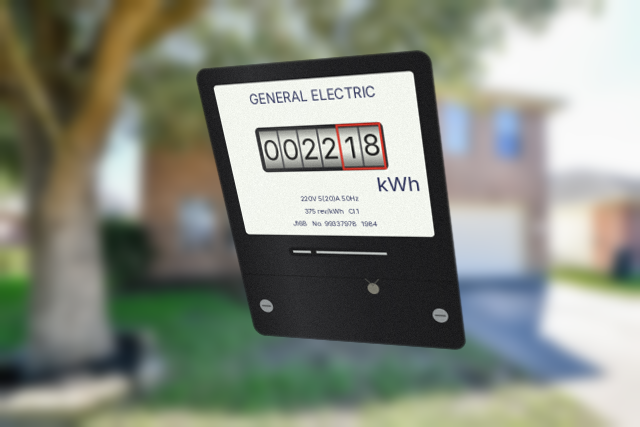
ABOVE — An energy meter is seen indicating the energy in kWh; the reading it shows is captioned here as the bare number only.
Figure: 22.18
